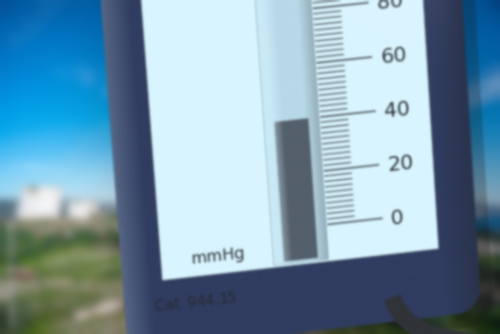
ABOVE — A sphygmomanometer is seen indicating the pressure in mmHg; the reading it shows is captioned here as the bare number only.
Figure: 40
